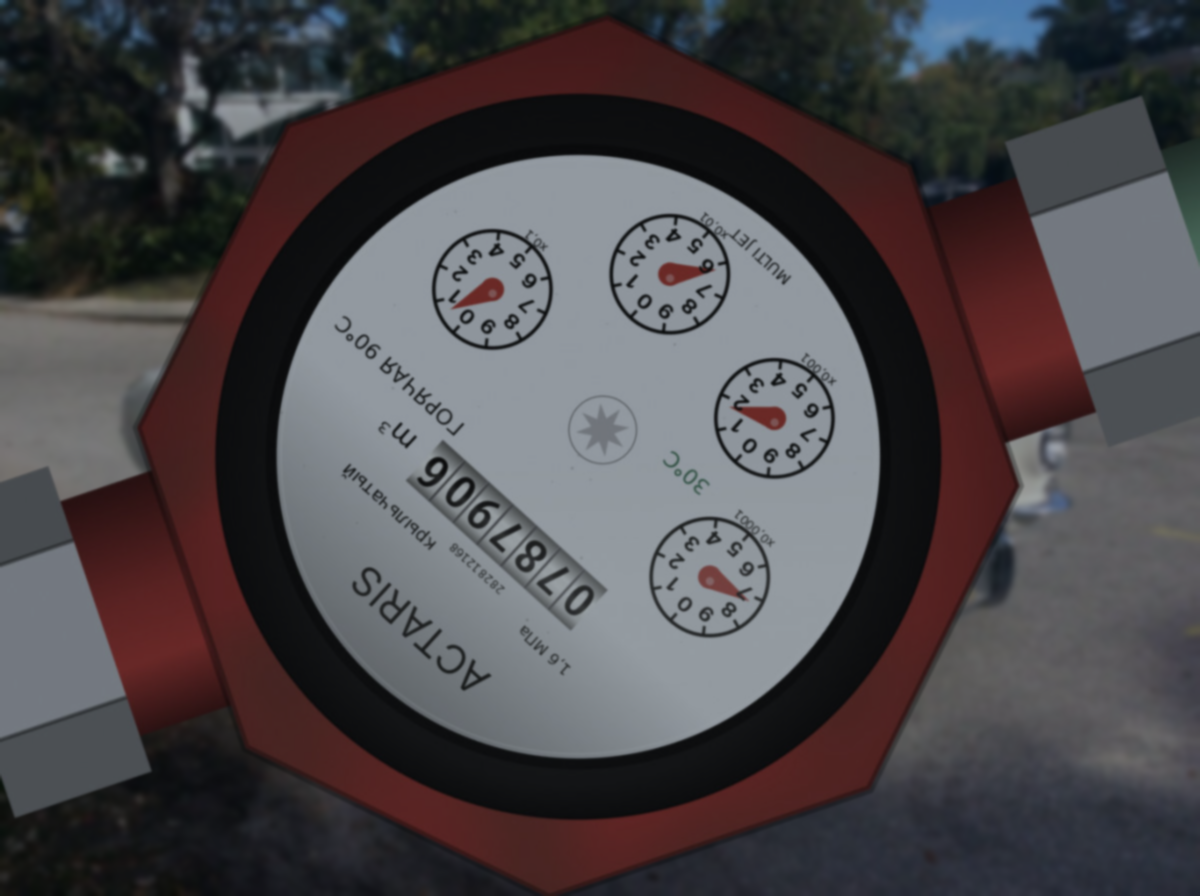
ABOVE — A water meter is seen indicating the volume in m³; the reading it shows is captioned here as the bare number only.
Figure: 787906.0617
